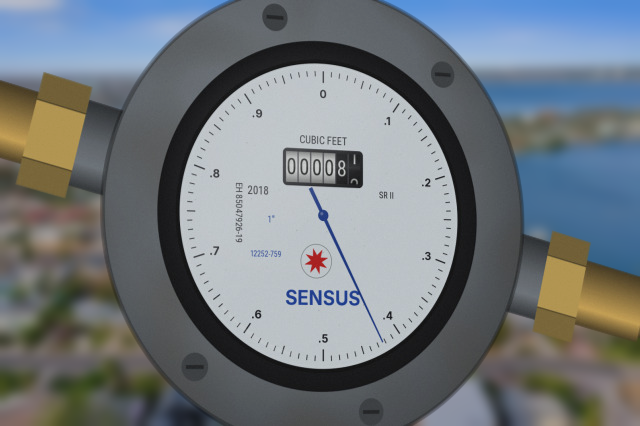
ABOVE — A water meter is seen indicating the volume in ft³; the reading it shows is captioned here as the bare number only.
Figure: 81.42
